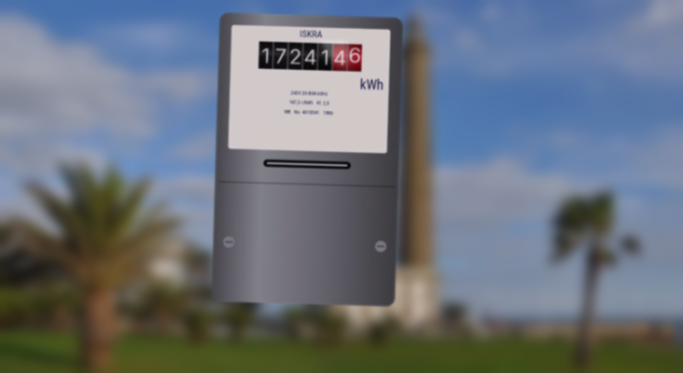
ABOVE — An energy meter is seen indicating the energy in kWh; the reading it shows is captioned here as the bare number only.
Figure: 17241.46
